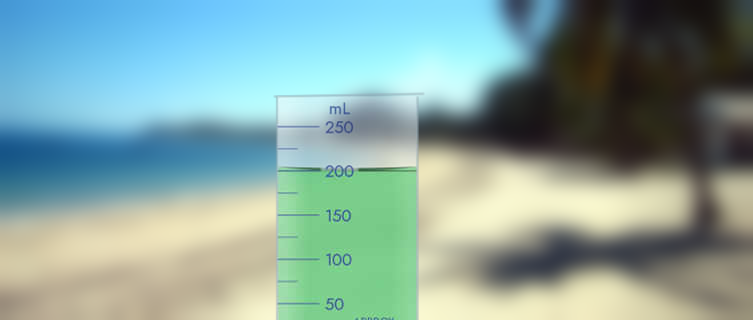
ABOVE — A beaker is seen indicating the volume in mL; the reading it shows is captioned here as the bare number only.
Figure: 200
